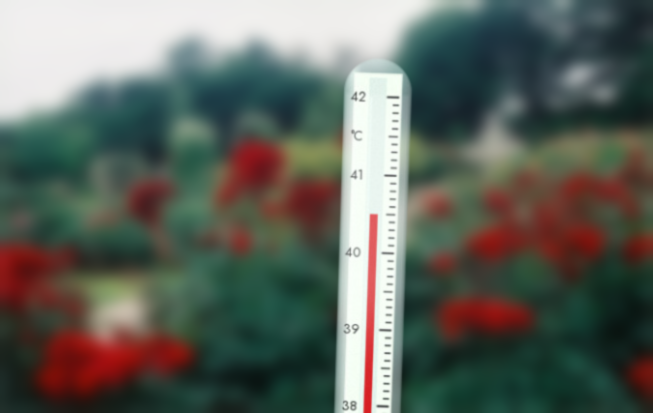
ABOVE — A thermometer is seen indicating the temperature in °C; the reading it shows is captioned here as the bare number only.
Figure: 40.5
